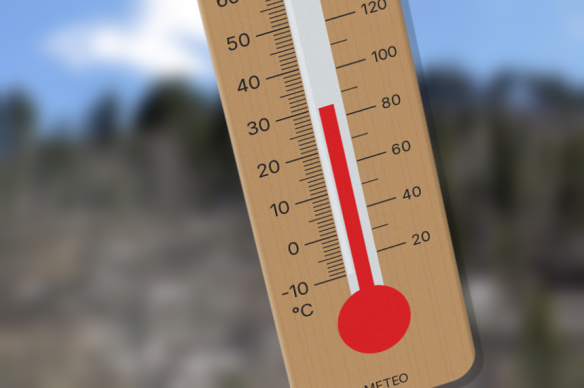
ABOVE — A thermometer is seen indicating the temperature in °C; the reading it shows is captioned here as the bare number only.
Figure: 30
